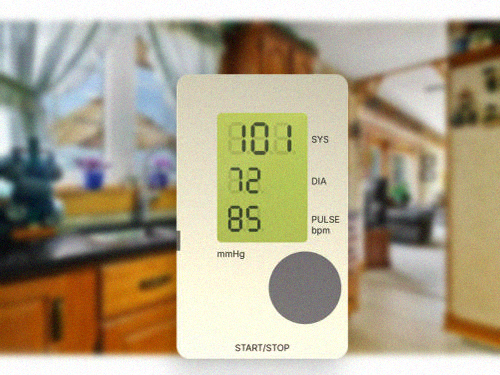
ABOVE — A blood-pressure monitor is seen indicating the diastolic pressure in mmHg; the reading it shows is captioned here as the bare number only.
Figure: 72
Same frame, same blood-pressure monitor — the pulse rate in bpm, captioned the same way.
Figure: 85
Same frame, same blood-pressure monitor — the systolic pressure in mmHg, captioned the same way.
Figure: 101
